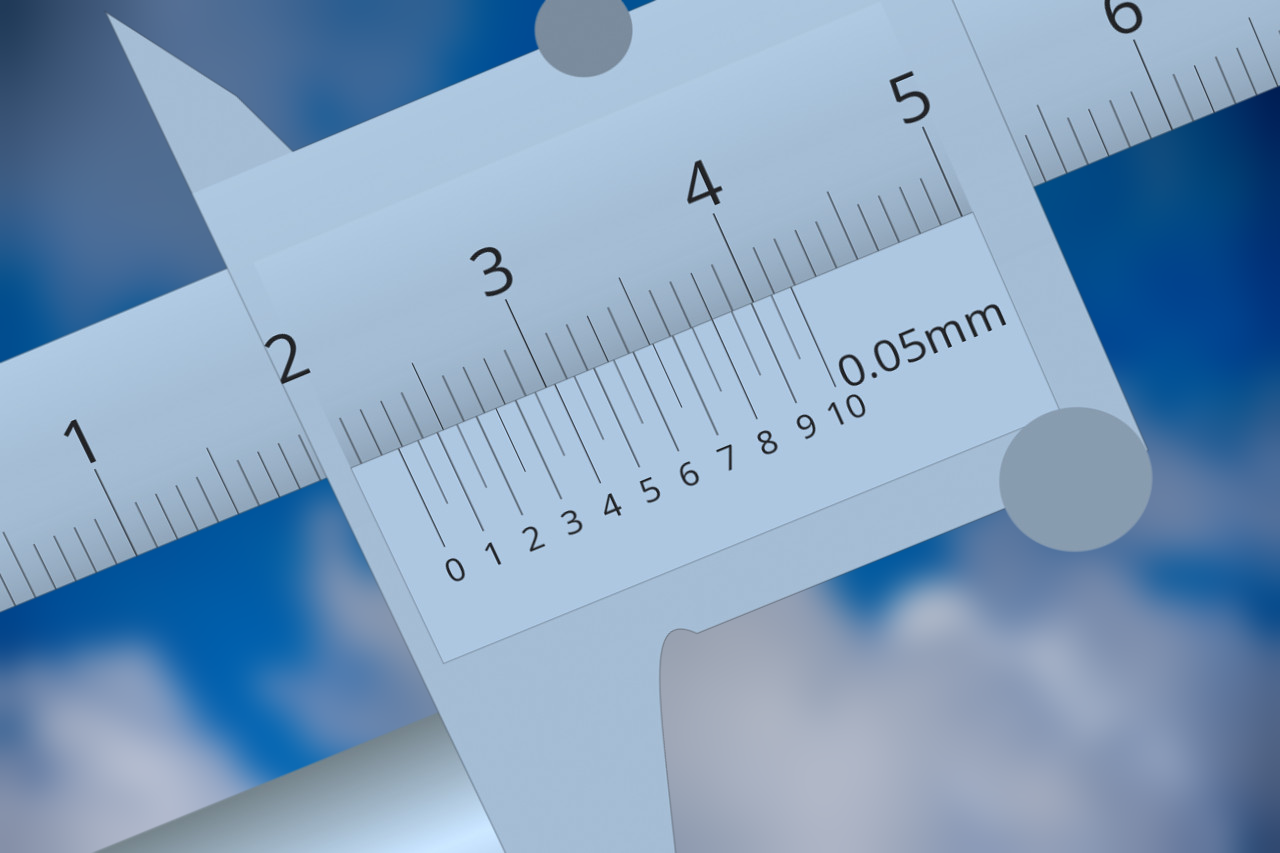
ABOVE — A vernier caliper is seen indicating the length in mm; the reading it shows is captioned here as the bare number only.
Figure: 22.8
